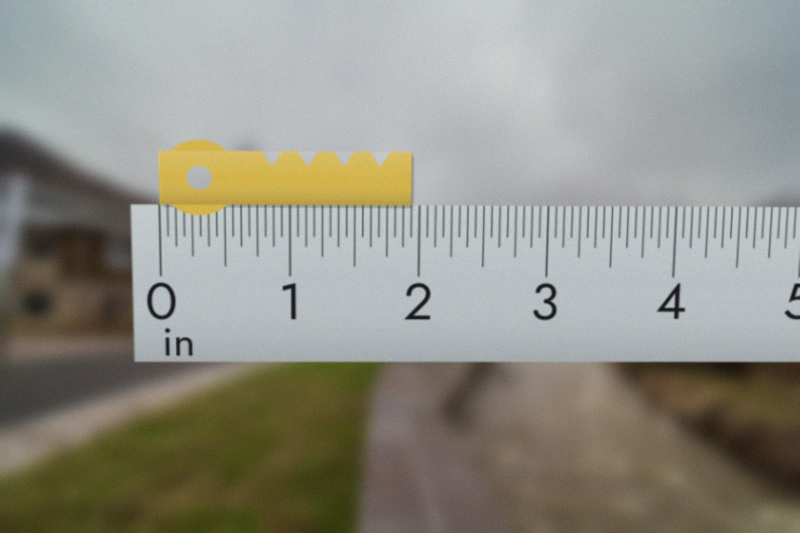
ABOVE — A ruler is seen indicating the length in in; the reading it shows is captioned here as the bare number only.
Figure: 1.9375
